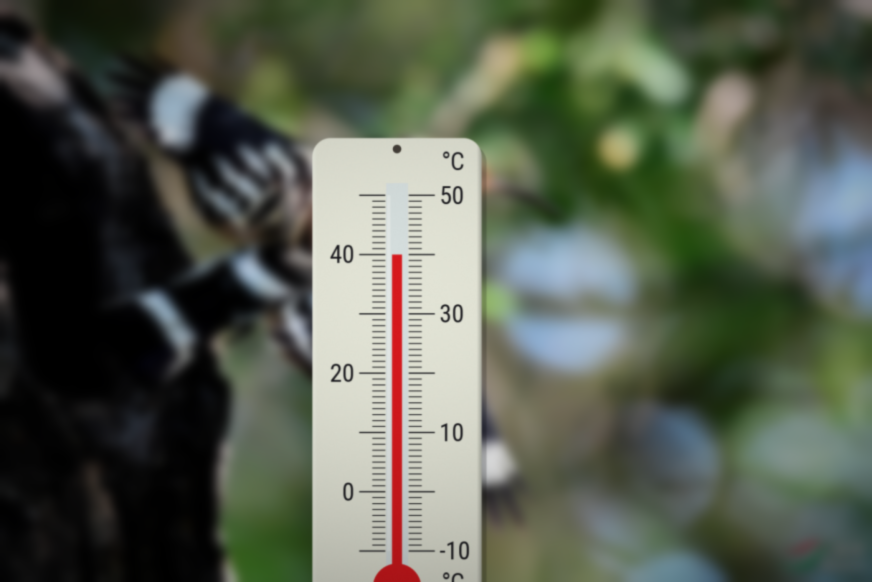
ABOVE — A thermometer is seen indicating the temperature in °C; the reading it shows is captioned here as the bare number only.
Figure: 40
